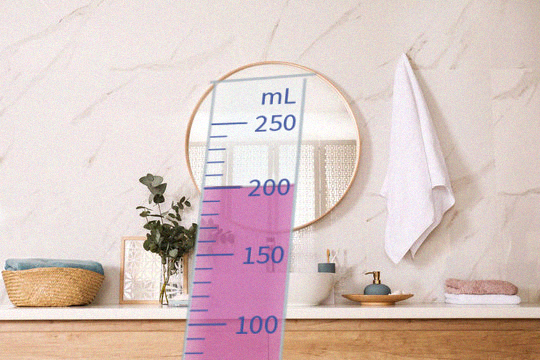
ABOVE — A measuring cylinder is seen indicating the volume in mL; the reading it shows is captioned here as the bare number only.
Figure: 200
